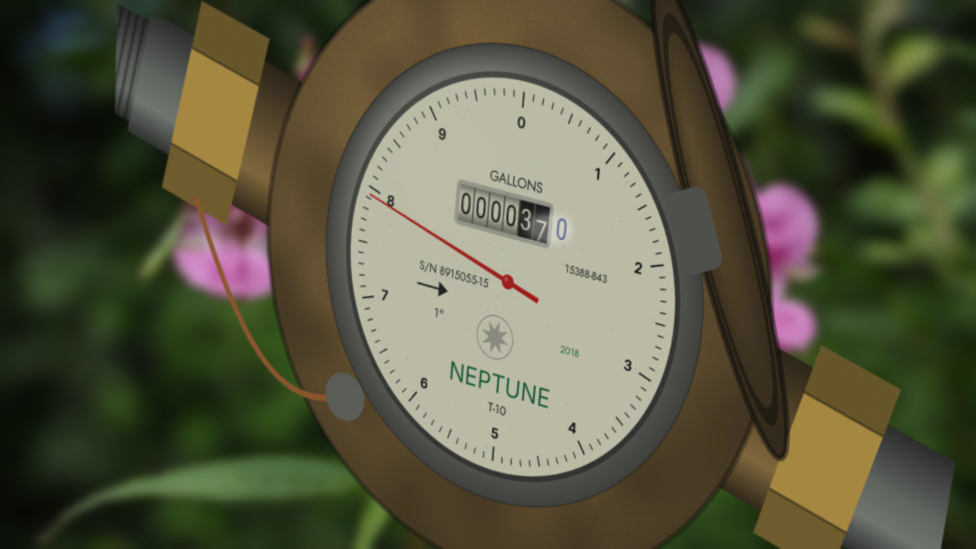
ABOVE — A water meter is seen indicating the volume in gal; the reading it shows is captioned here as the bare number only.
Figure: 367.9
